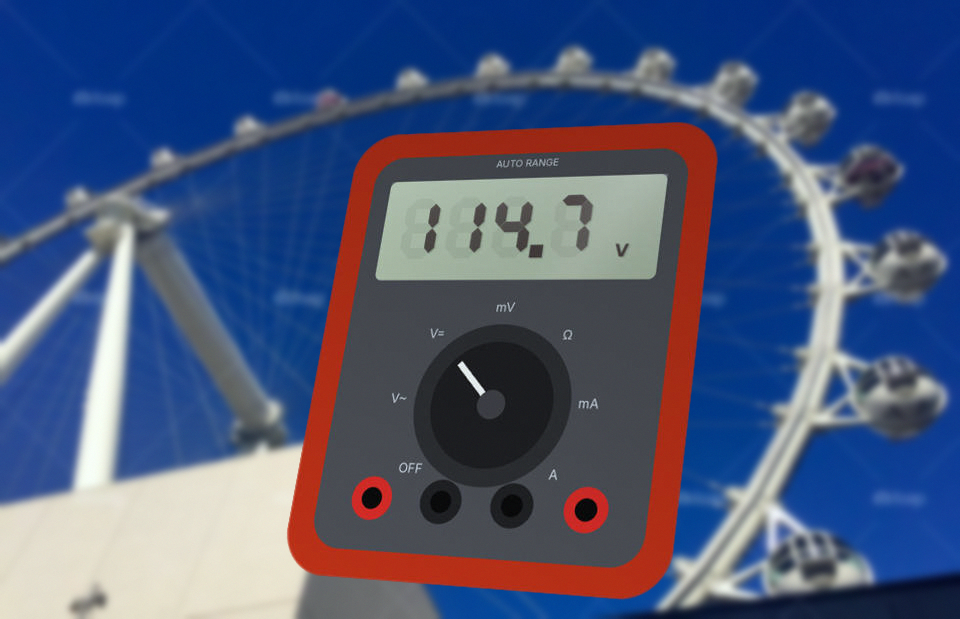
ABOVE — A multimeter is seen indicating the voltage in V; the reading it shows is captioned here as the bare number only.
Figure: 114.7
